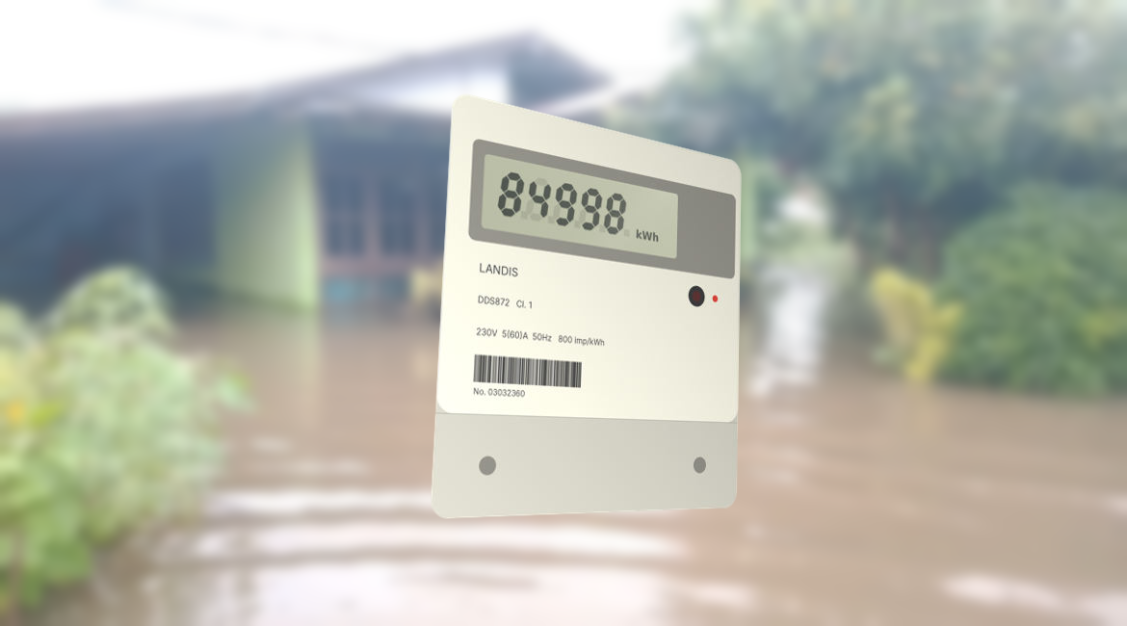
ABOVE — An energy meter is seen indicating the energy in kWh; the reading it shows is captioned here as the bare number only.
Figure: 84998
